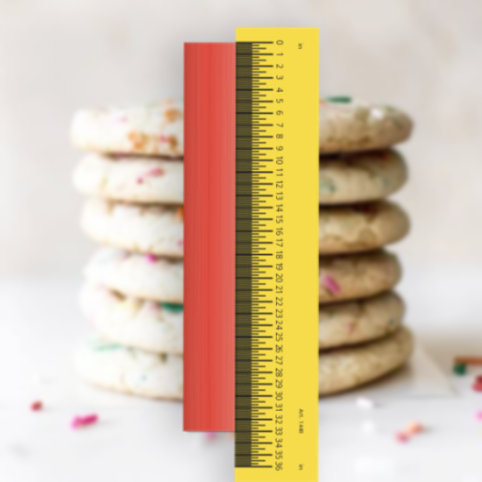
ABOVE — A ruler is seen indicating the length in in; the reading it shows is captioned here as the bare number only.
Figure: 33
